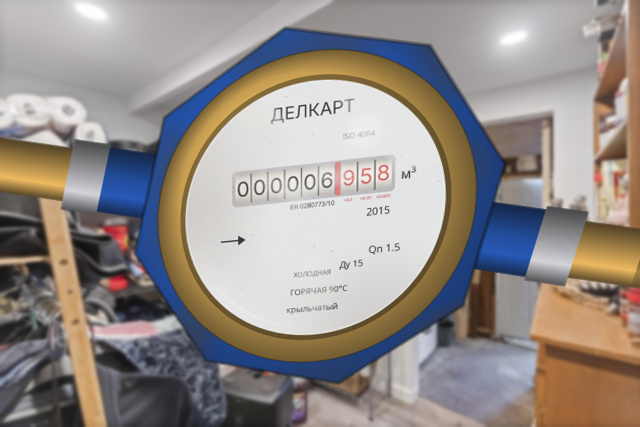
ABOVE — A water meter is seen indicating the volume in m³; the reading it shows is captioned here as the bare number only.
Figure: 6.958
